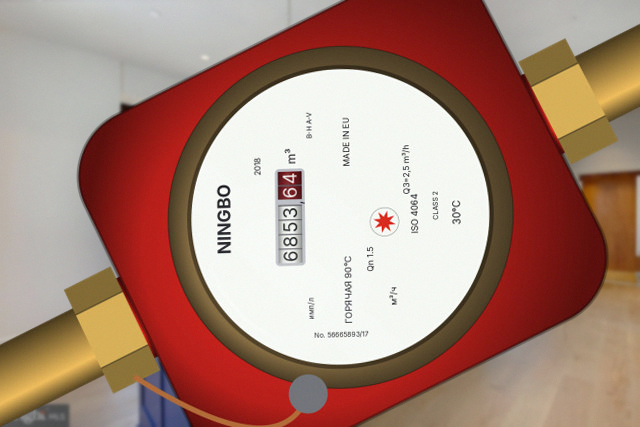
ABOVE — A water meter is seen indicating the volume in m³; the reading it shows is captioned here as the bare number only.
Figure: 6853.64
